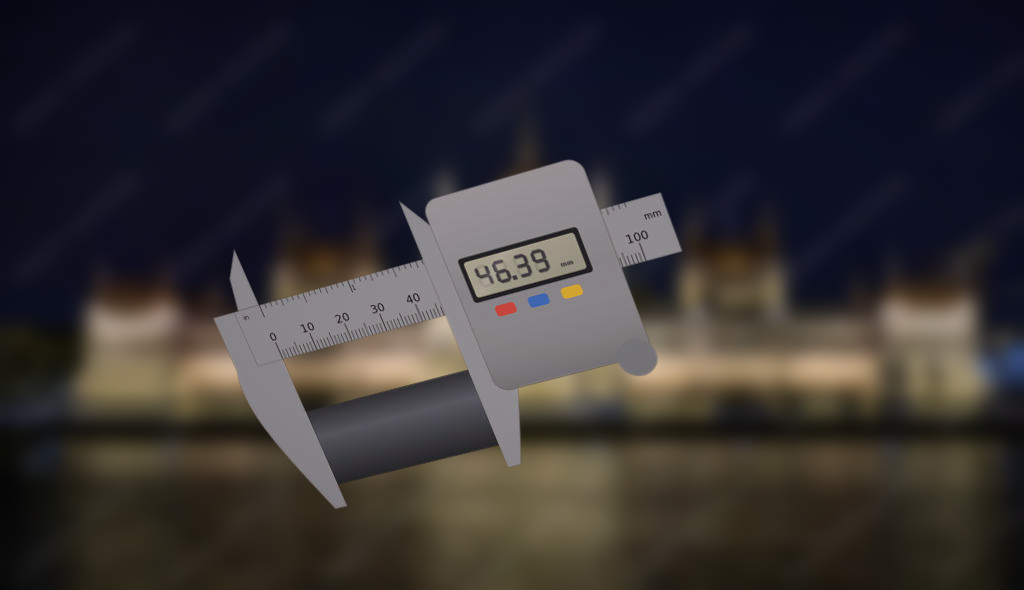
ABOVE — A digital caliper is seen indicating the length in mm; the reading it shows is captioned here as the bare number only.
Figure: 46.39
